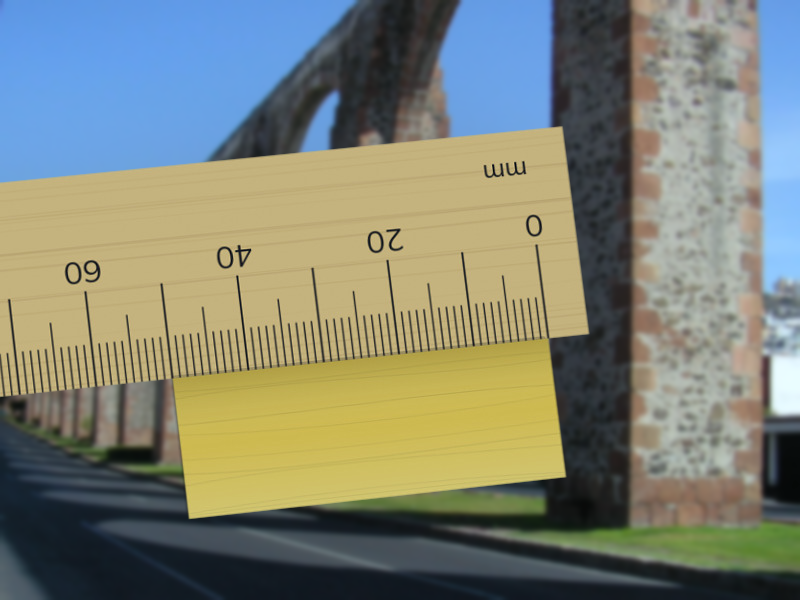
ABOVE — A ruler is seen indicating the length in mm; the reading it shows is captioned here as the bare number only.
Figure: 50
